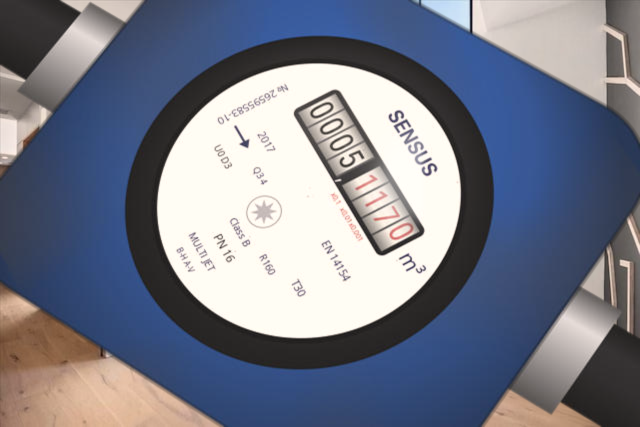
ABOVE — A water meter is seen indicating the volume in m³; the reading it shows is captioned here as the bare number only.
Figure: 5.1170
